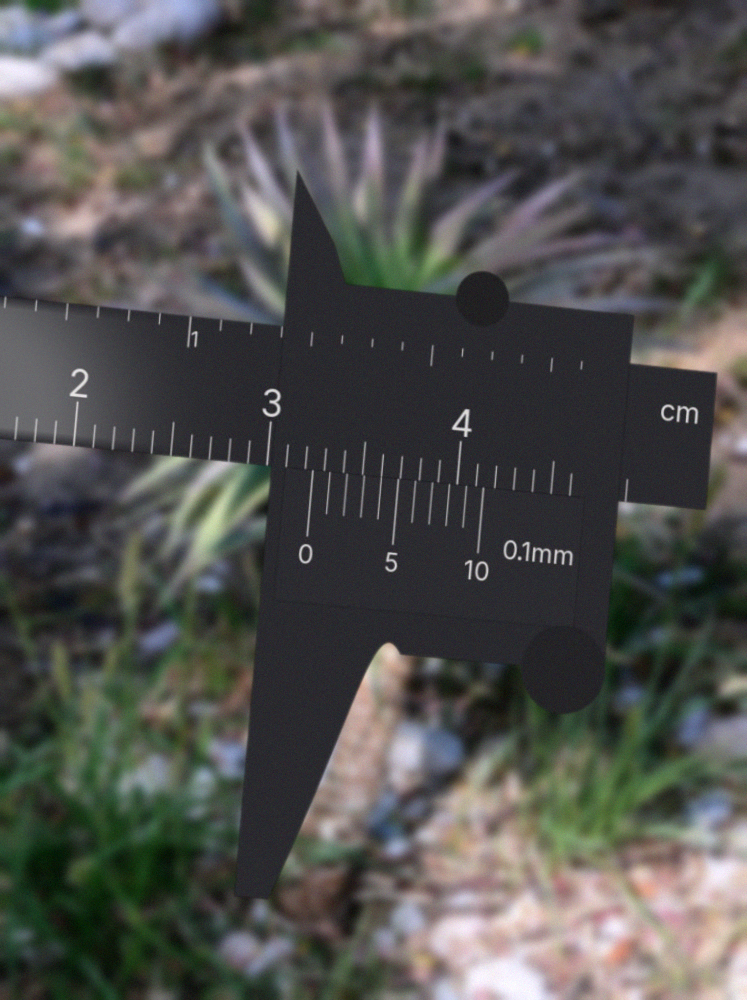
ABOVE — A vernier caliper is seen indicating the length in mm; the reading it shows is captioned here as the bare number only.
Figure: 32.4
